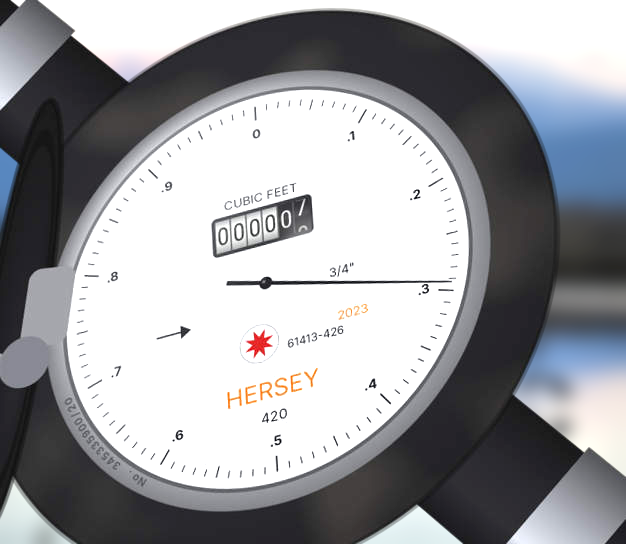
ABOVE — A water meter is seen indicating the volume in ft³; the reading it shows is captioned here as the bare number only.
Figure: 7.29
